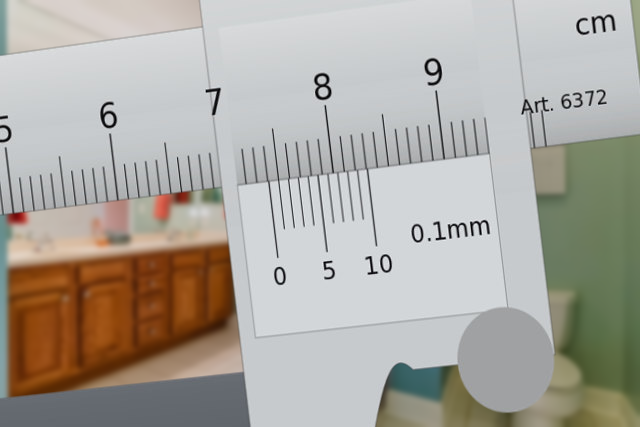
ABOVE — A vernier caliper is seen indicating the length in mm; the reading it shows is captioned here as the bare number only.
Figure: 74.1
